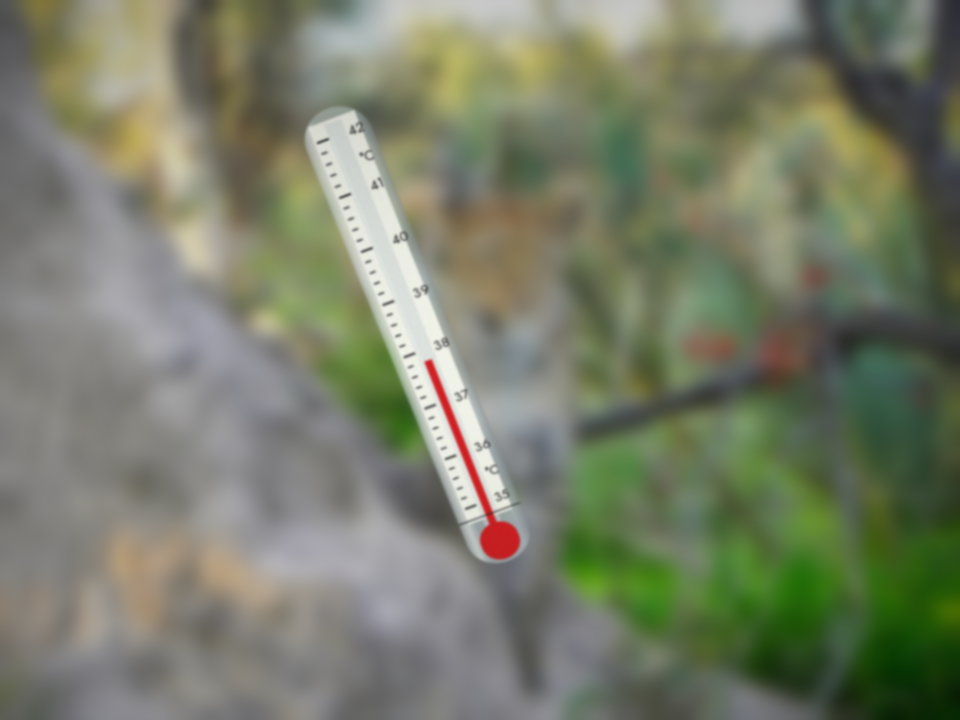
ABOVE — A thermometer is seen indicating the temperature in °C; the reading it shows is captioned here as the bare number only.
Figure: 37.8
